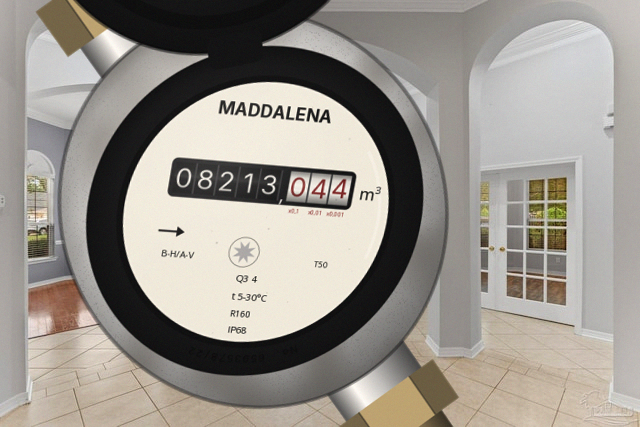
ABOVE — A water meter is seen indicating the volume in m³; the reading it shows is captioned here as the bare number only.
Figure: 8213.044
